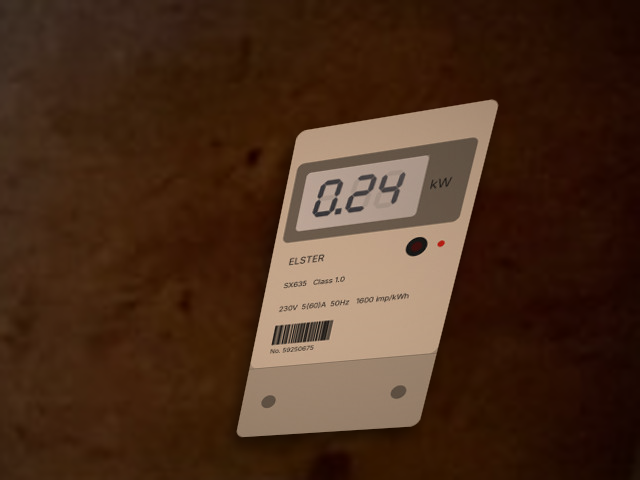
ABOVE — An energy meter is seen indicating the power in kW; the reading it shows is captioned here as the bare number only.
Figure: 0.24
